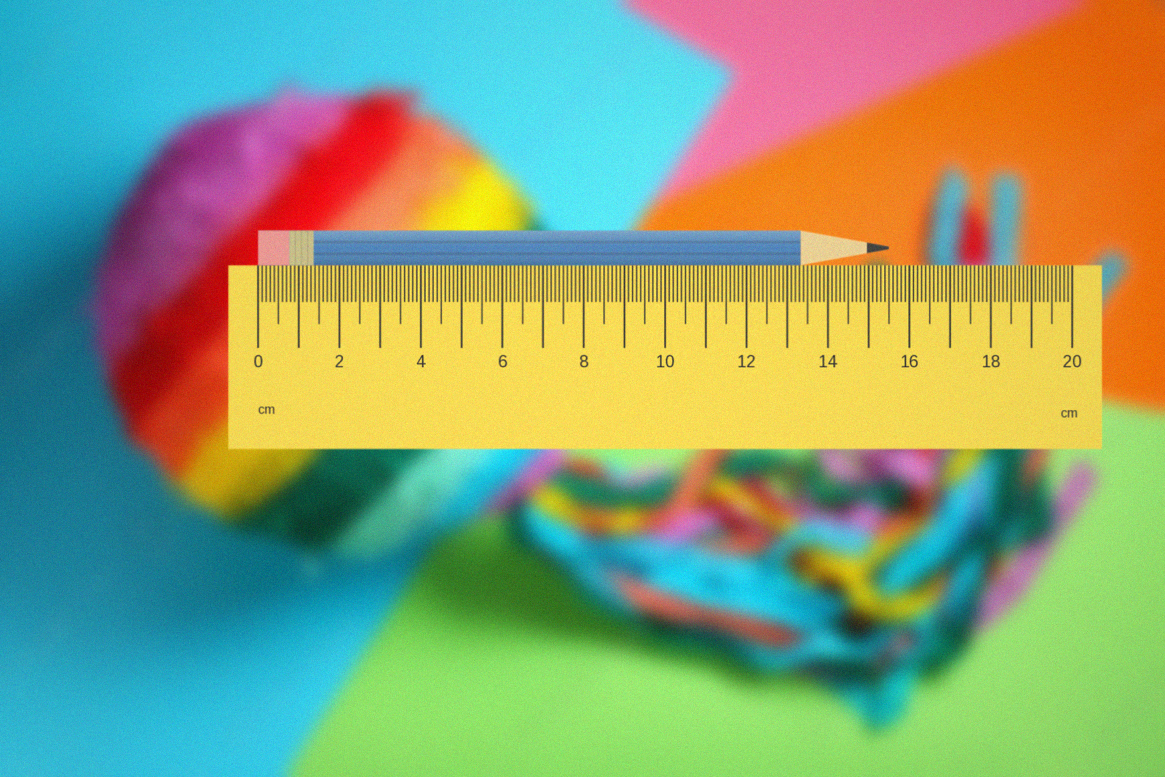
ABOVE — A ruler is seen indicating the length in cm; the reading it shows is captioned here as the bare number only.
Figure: 15.5
